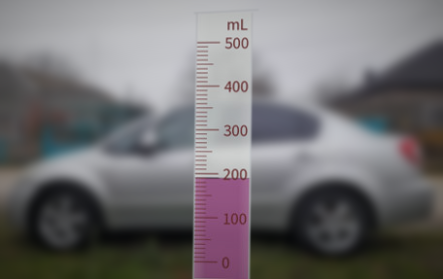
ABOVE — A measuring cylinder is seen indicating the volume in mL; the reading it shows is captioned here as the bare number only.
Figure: 190
